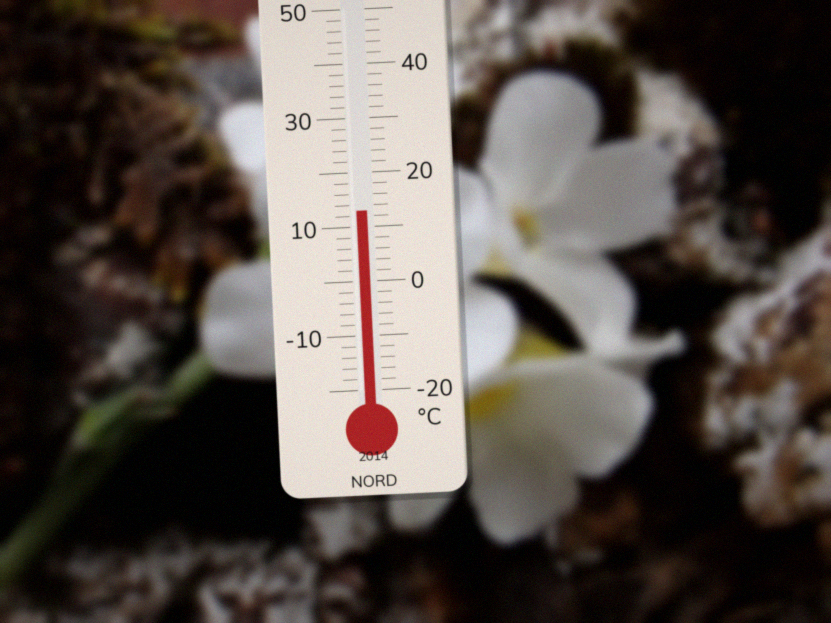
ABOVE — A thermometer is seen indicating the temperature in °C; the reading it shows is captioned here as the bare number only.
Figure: 13
